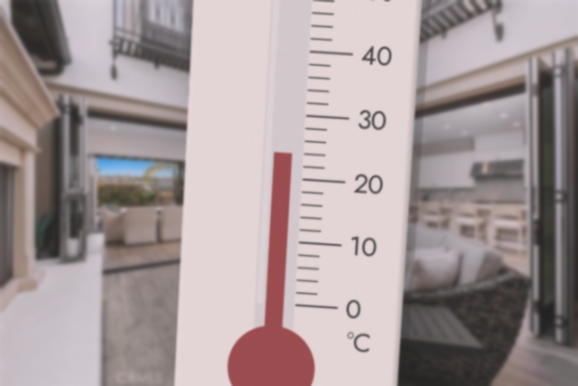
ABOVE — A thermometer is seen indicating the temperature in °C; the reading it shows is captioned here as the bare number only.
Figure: 24
